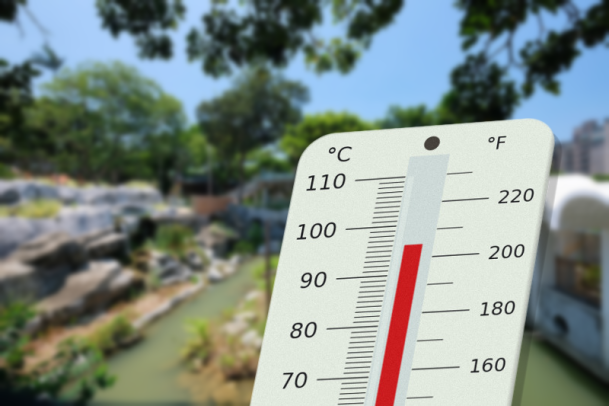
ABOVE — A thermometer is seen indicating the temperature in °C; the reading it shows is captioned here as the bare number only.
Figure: 96
